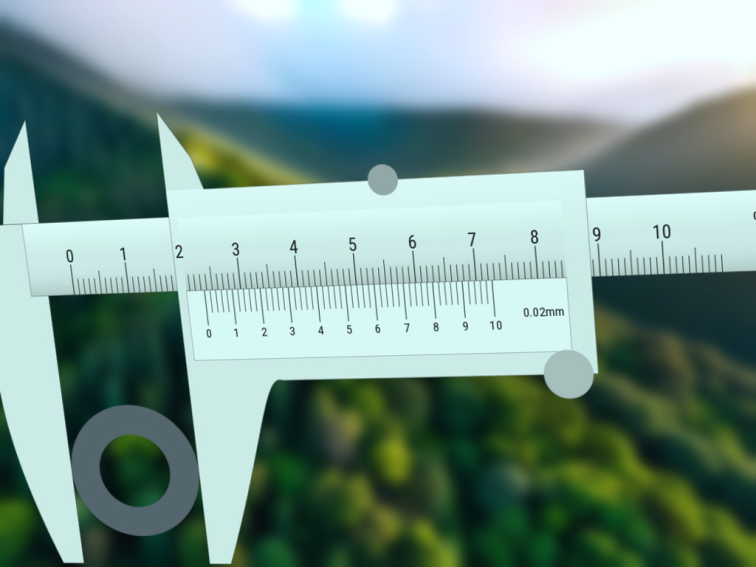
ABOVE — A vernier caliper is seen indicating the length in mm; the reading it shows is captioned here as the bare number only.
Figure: 23.6
